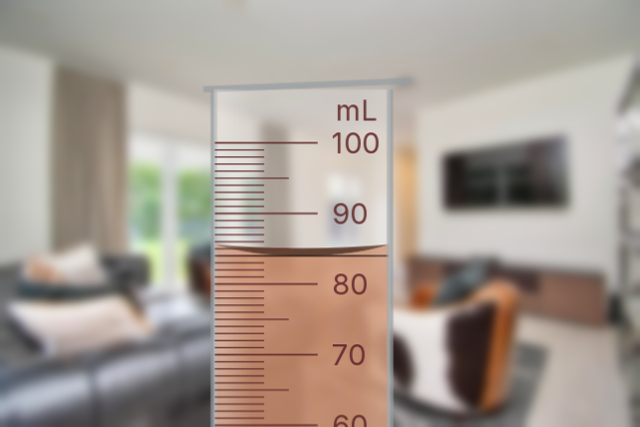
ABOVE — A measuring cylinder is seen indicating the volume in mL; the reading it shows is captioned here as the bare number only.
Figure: 84
